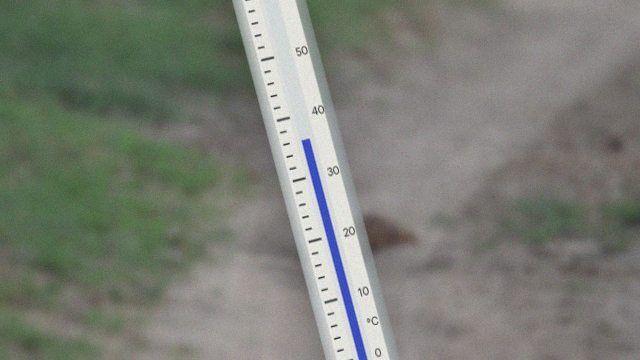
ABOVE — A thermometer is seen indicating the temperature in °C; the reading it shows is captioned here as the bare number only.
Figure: 36
